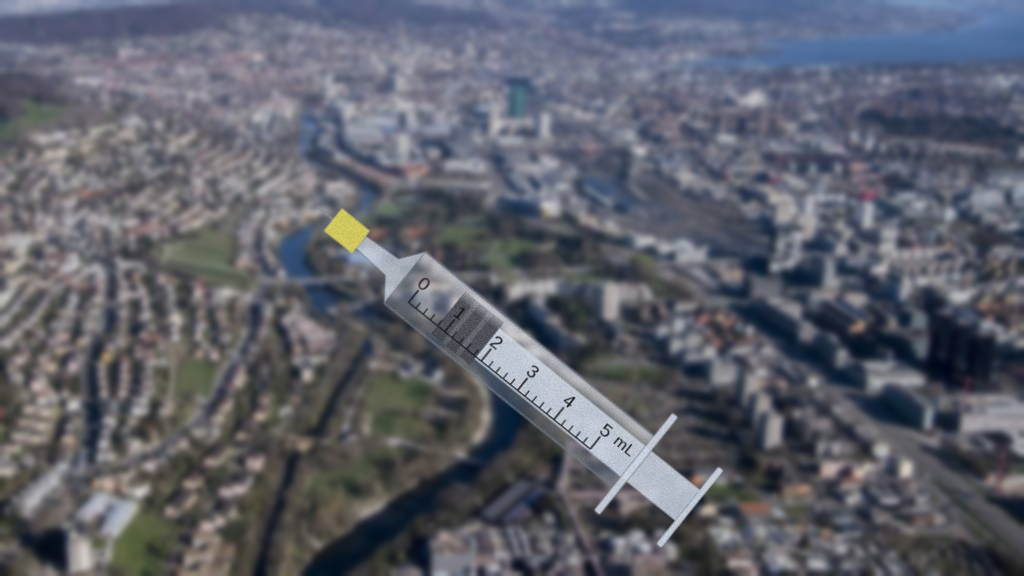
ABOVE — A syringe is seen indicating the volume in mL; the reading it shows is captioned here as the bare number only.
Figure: 0.8
